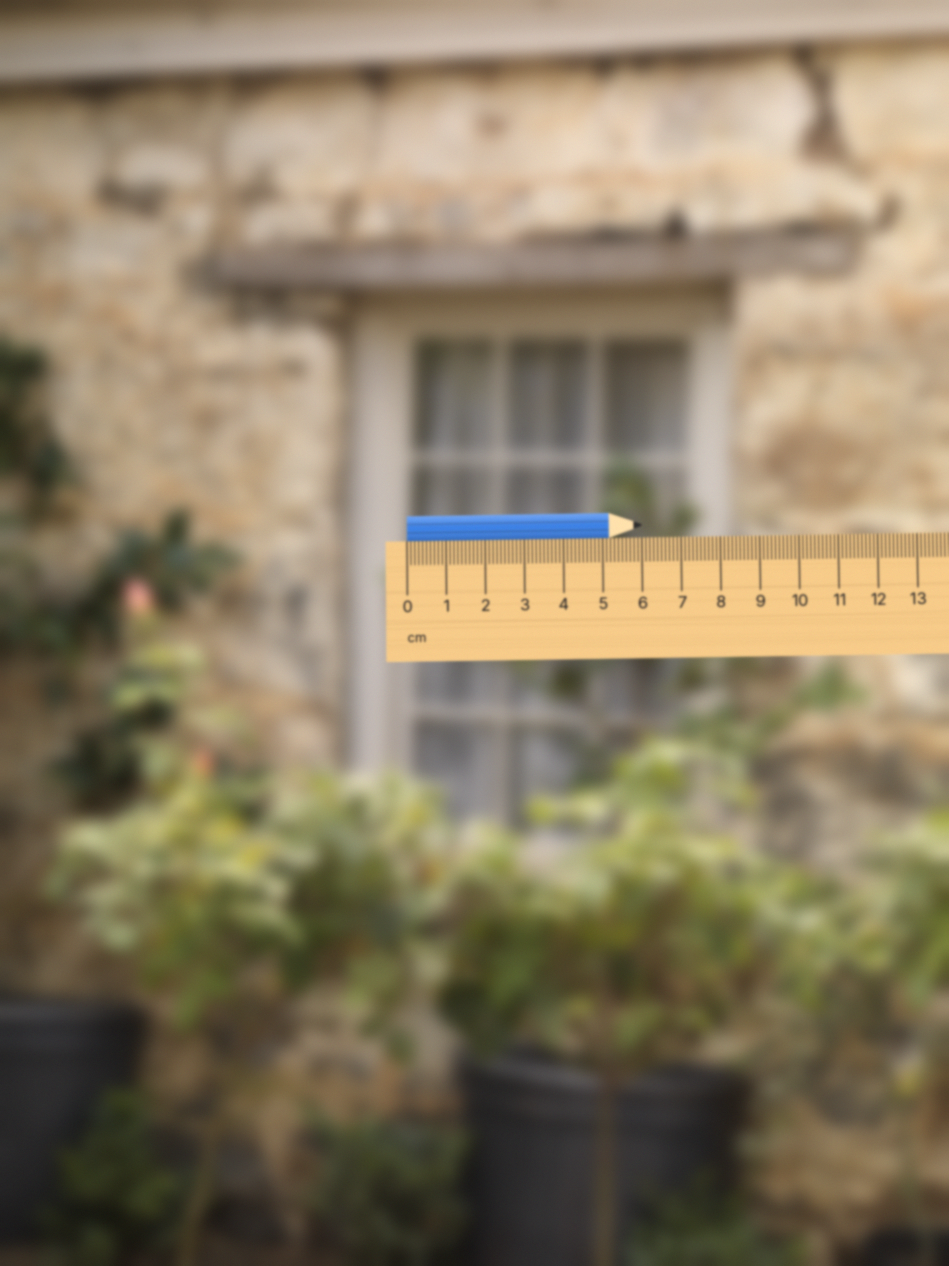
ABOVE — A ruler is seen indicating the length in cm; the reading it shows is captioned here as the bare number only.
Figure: 6
